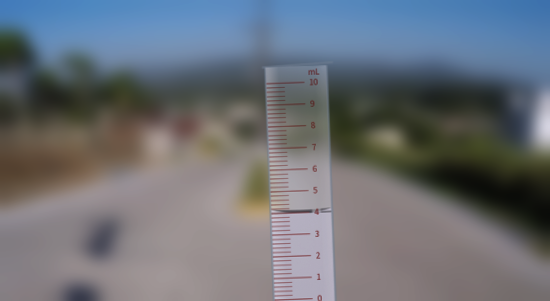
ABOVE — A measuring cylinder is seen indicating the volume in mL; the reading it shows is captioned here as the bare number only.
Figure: 4
